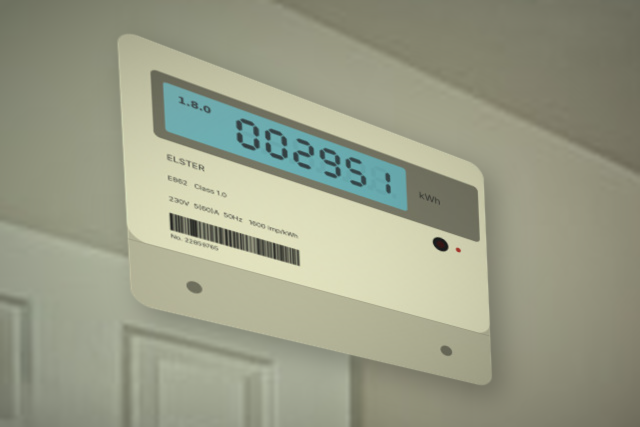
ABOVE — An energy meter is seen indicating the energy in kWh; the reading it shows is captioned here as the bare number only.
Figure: 2951
